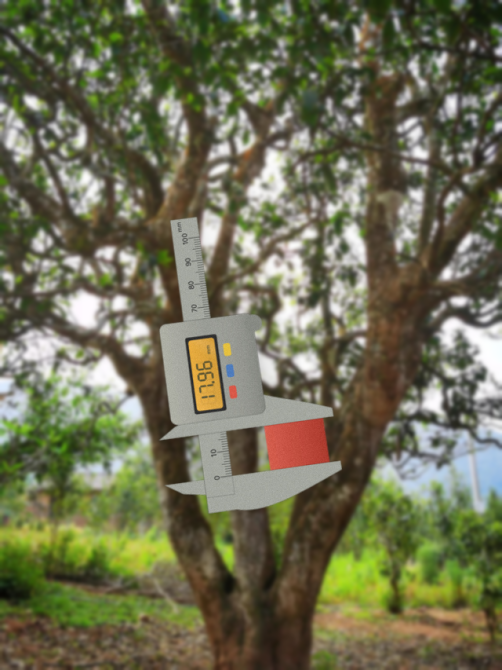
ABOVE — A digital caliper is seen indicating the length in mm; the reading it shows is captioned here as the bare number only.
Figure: 17.96
